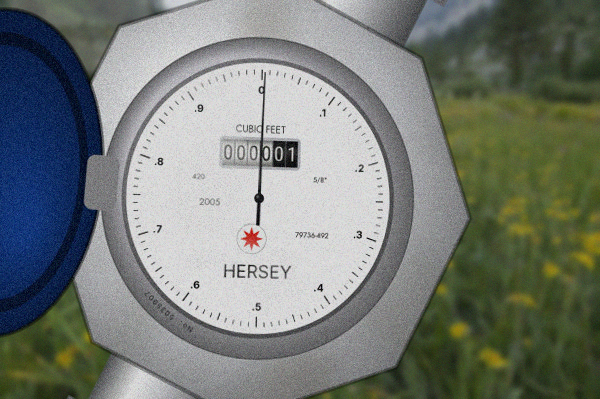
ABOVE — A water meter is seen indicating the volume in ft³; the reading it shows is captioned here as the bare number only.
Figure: 1.00
